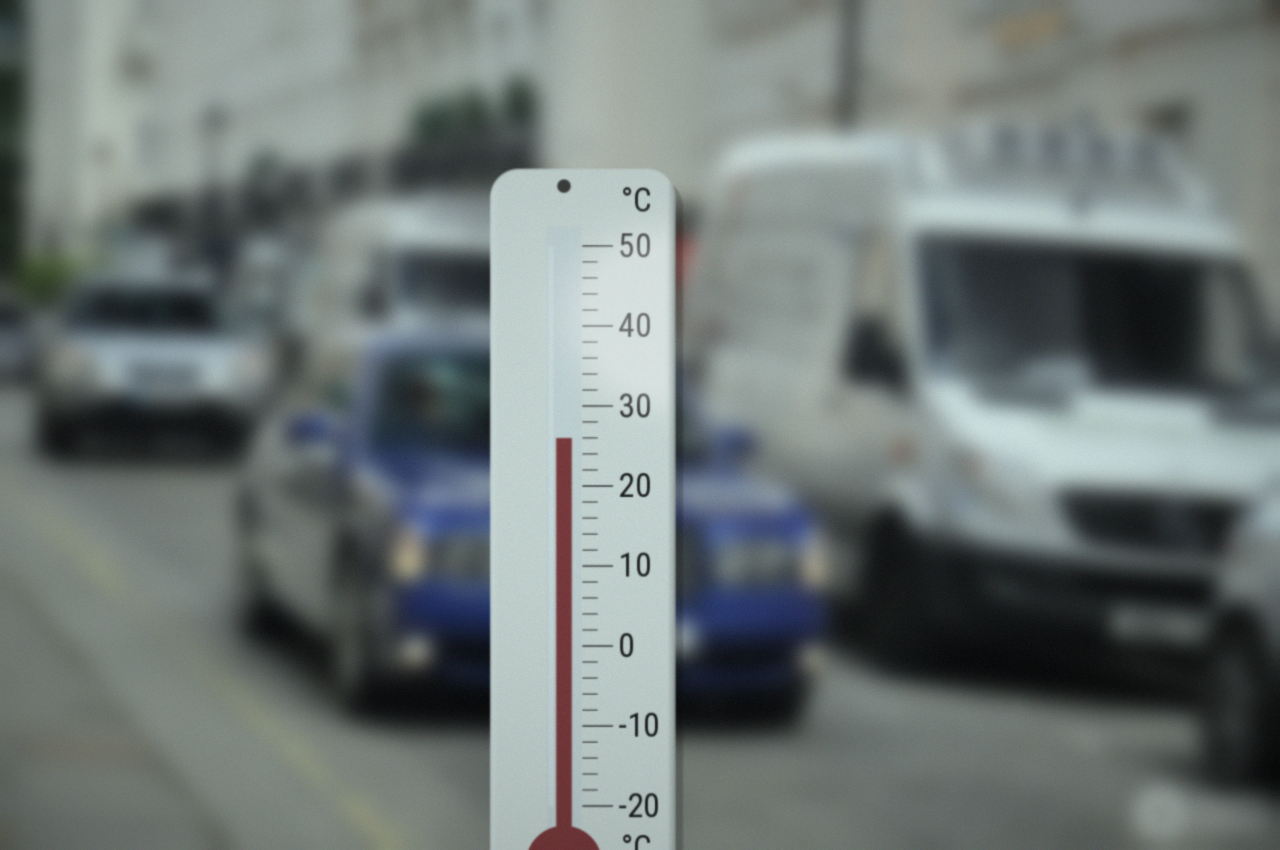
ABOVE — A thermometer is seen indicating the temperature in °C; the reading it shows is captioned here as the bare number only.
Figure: 26
